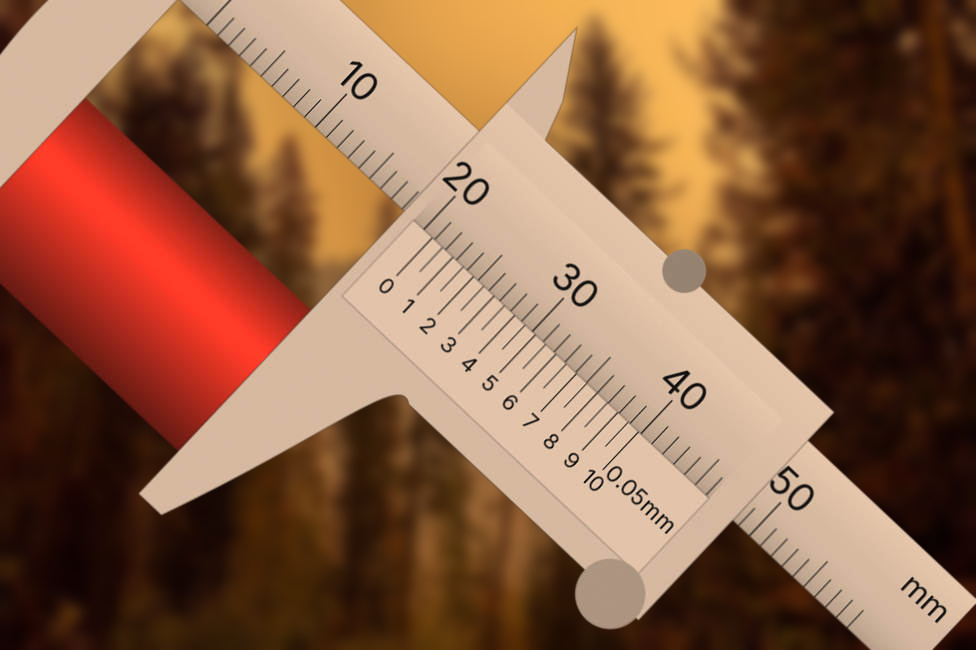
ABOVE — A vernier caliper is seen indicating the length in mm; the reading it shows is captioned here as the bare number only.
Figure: 20.8
